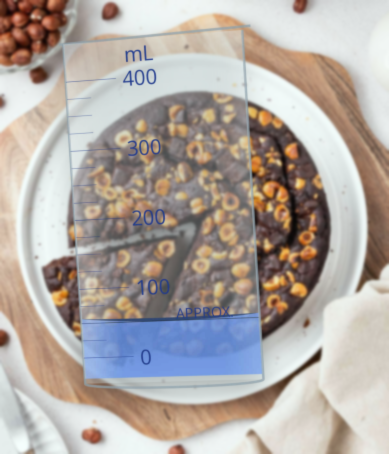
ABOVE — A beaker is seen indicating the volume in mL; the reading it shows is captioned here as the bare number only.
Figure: 50
